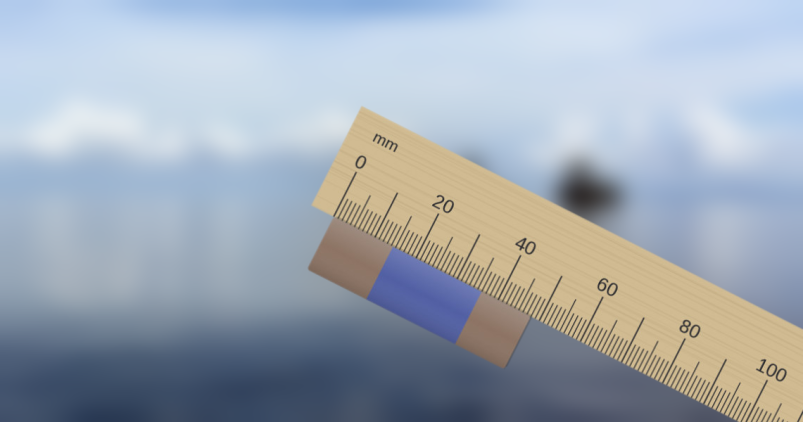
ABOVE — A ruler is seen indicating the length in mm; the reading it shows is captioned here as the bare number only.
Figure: 48
